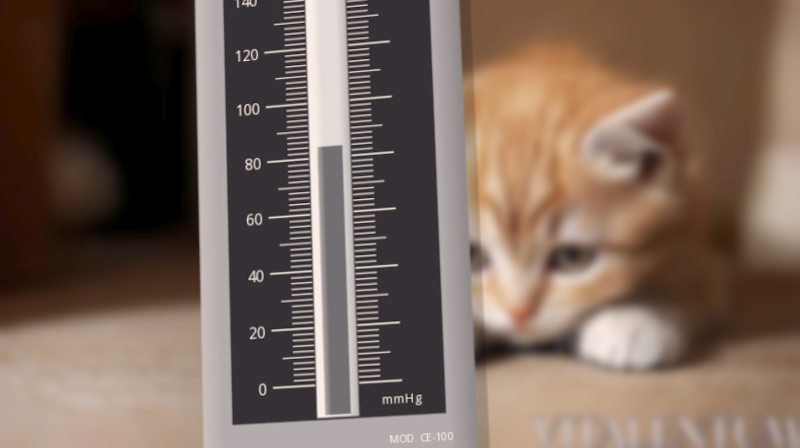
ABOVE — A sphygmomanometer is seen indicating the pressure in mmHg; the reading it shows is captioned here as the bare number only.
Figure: 84
